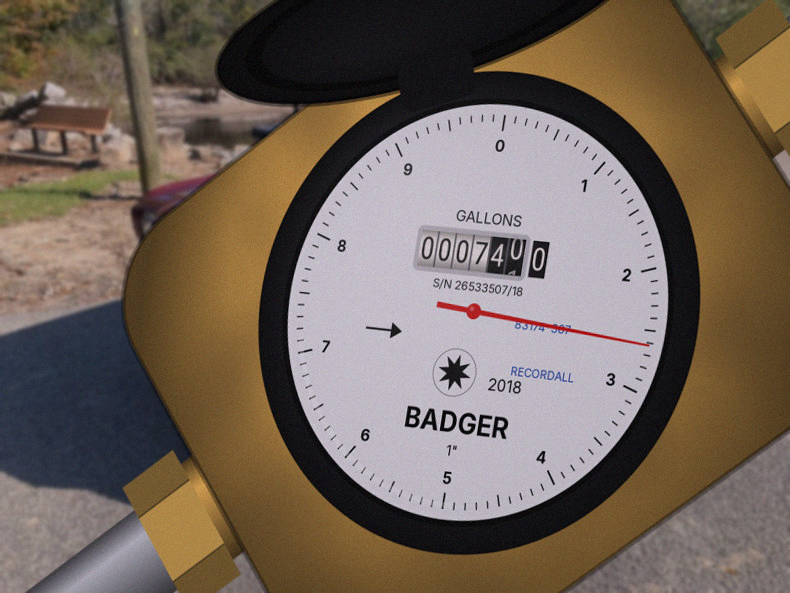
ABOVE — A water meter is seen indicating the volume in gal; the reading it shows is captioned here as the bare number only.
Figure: 7402.6
